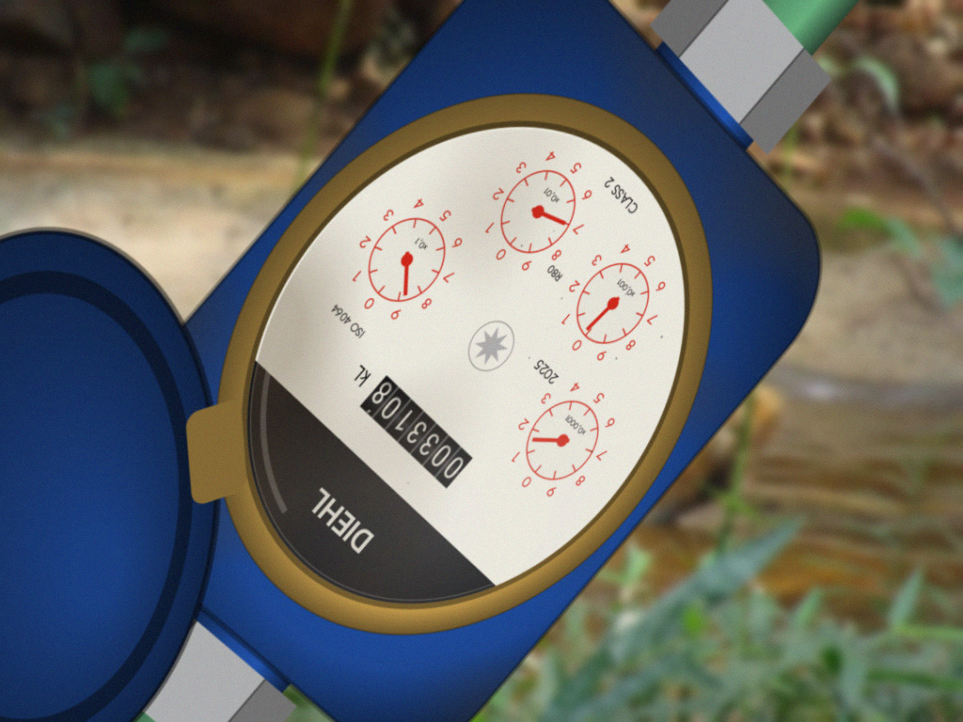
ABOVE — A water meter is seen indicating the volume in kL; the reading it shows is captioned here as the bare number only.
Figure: 33107.8701
